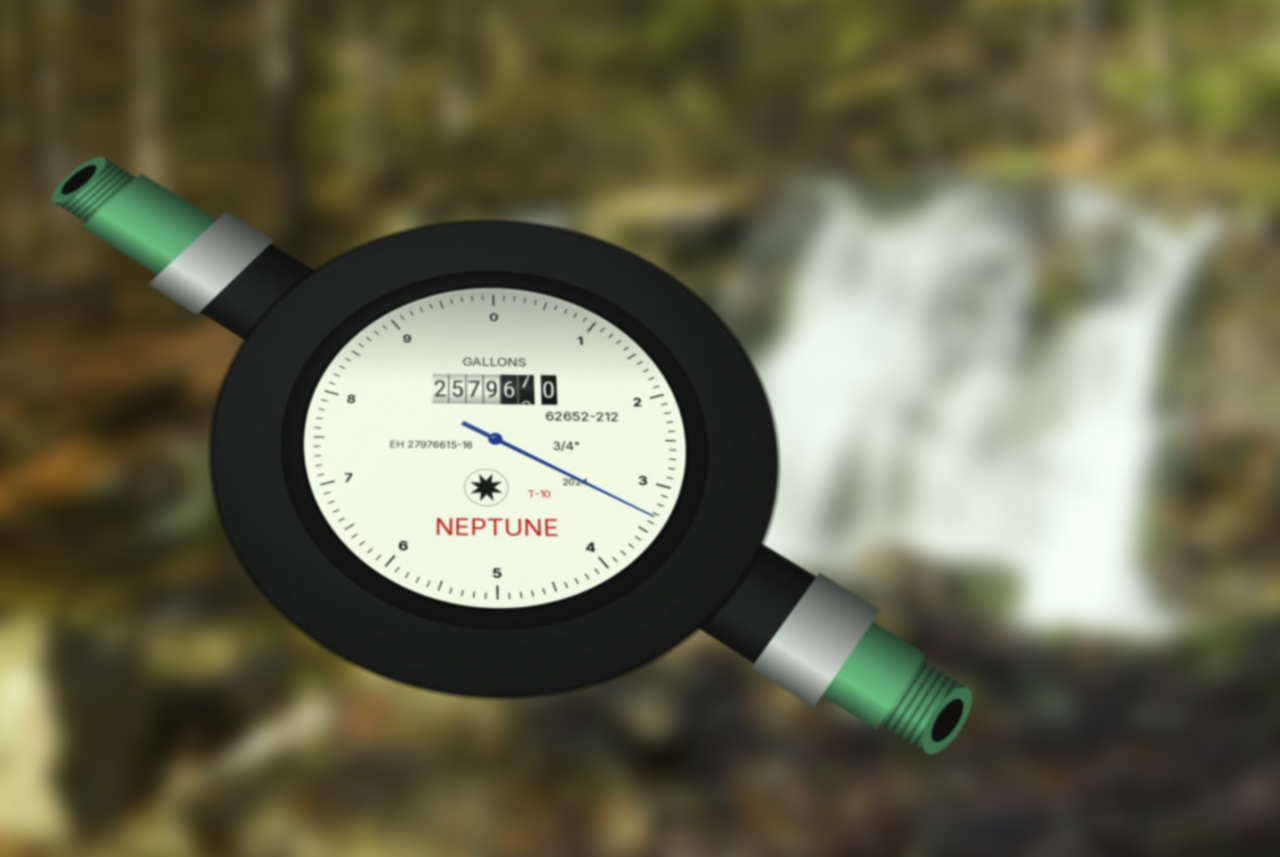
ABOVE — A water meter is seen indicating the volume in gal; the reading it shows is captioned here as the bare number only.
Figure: 2579673.3
